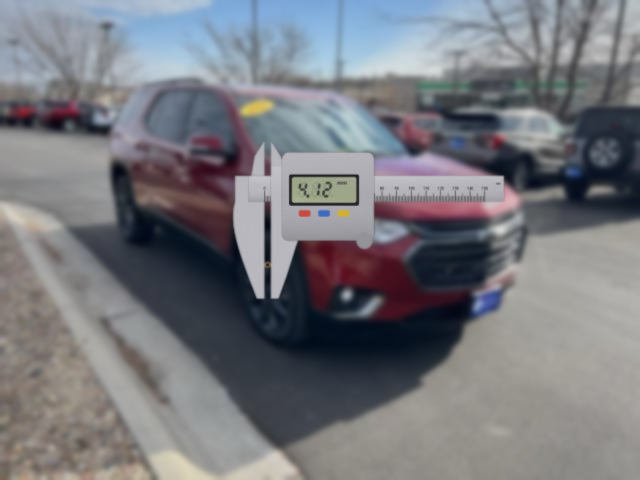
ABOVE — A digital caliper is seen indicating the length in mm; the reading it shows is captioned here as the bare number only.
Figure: 4.12
